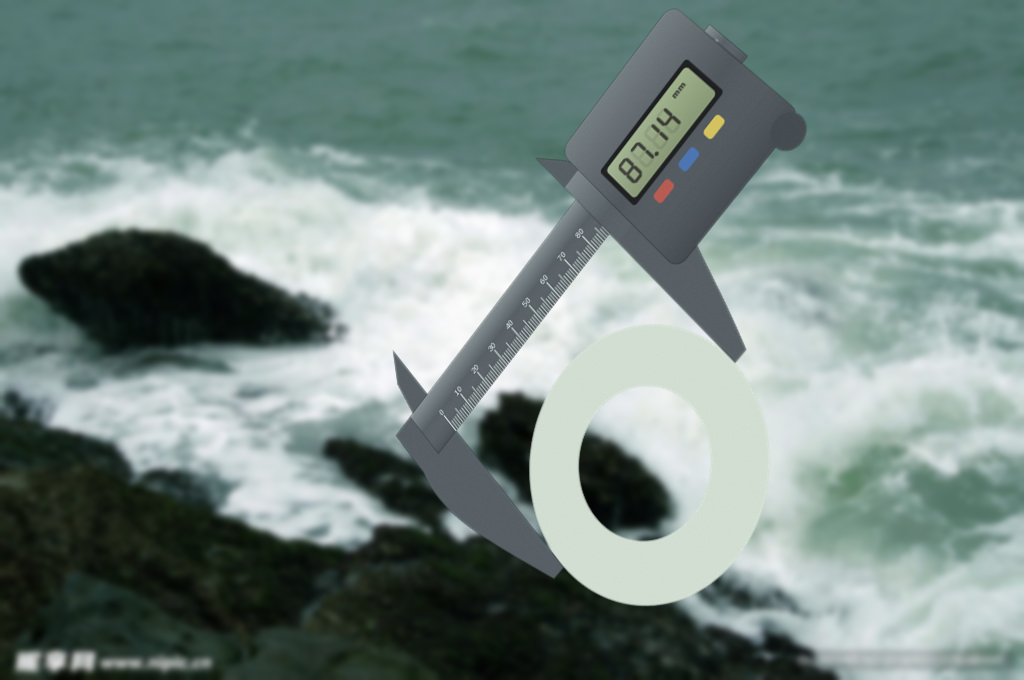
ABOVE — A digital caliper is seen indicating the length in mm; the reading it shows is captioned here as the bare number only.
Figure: 87.14
